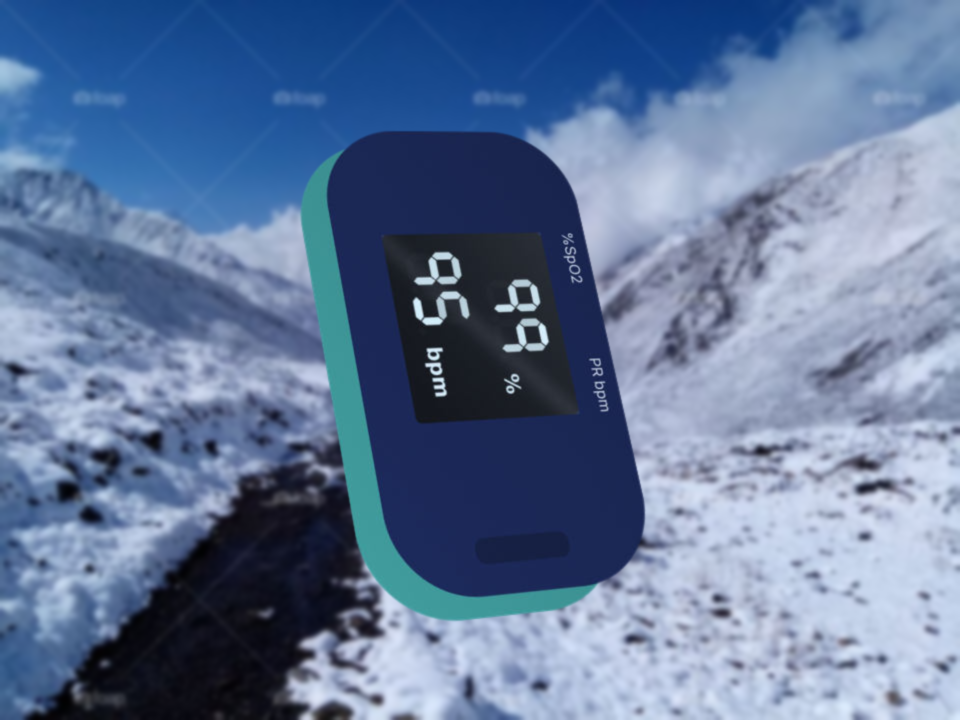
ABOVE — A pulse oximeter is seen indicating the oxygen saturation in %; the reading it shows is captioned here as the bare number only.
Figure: 99
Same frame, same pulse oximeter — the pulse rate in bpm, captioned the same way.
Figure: 95
